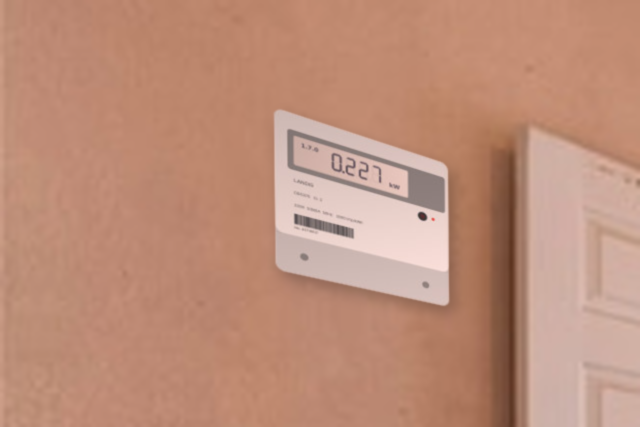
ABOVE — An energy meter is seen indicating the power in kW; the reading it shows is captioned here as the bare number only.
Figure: 0.227
